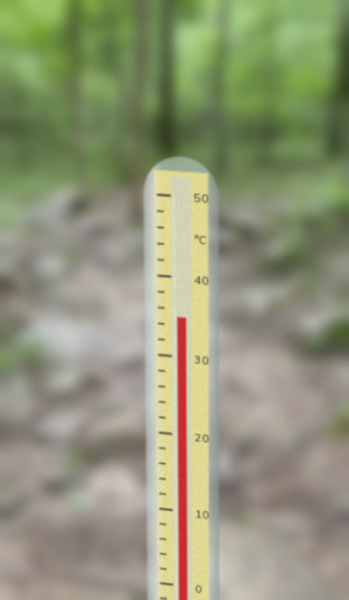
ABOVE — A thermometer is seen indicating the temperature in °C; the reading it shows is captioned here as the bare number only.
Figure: 35
